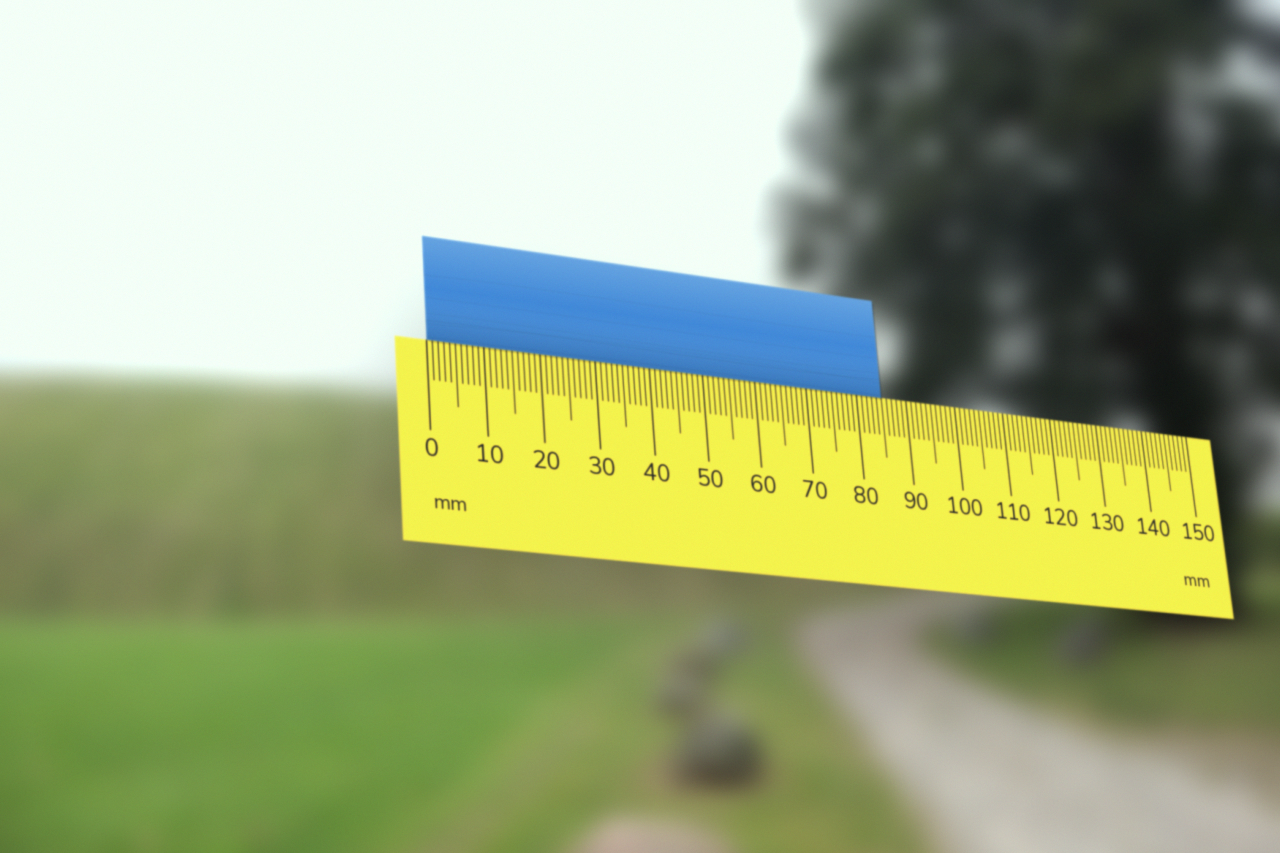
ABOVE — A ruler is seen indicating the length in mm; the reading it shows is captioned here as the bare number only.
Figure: 85
